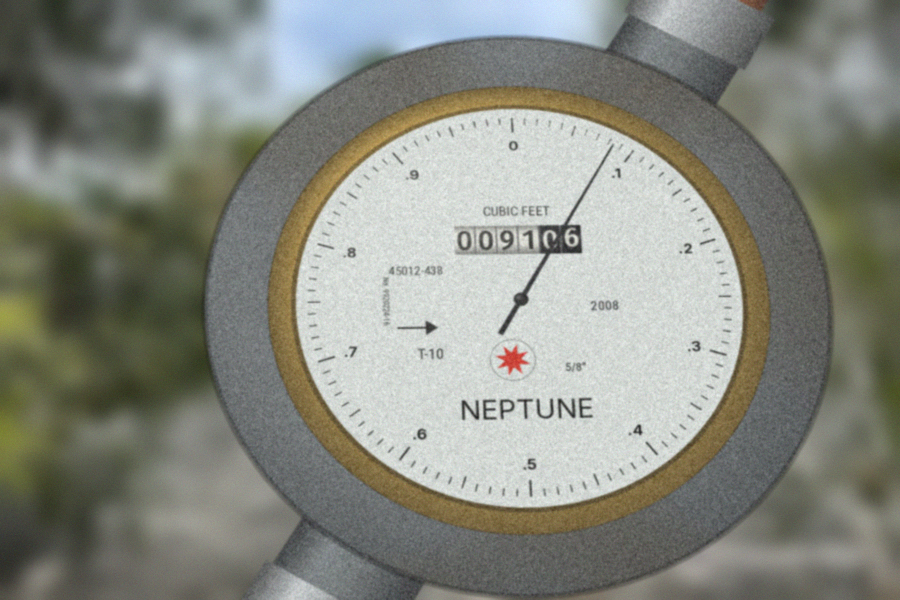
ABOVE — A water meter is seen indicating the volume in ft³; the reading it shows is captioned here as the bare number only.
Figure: 9106.08
